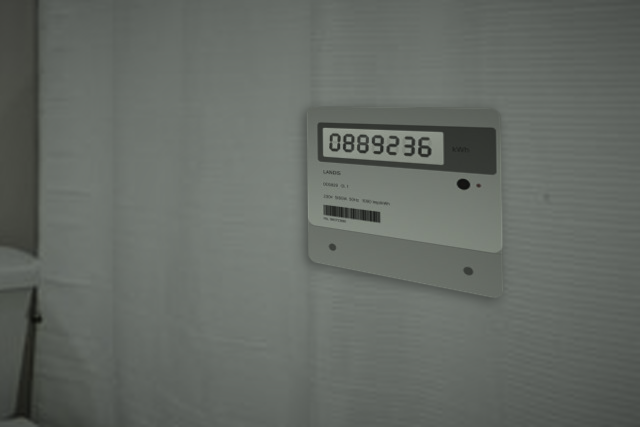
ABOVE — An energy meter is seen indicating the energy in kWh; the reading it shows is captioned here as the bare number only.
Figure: 889236
